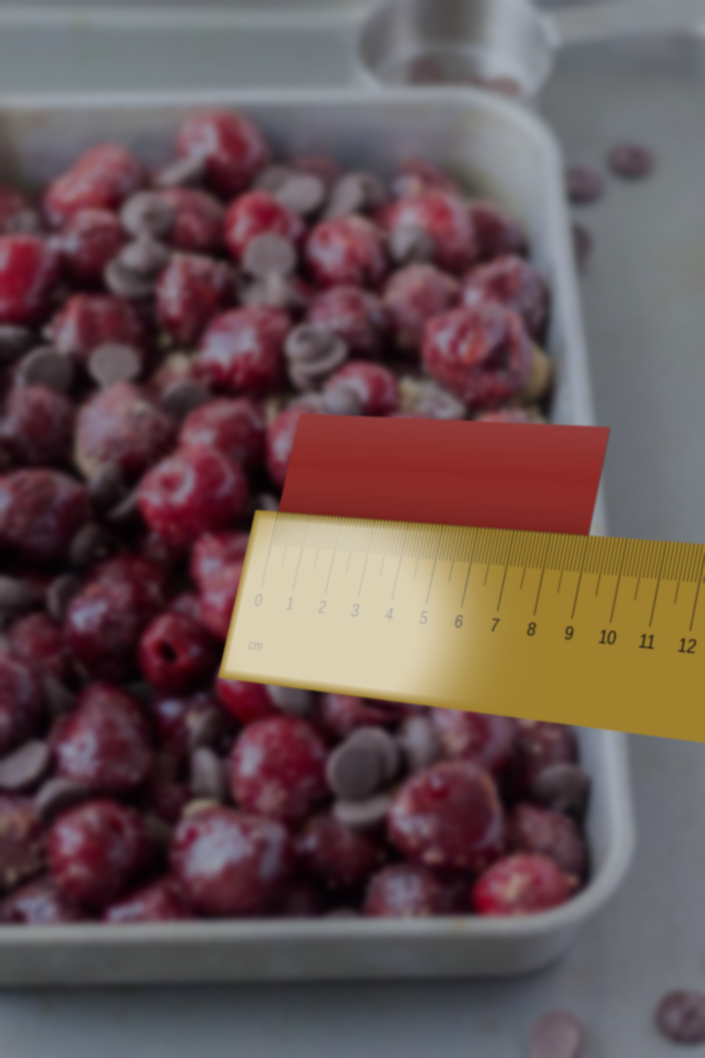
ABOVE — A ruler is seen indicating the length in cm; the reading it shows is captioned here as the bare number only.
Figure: 9
